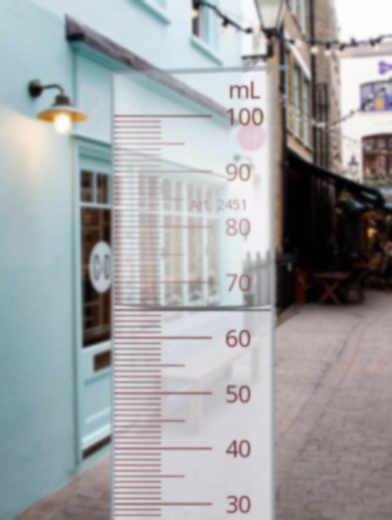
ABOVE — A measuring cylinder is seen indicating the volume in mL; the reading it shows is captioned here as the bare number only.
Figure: 65
